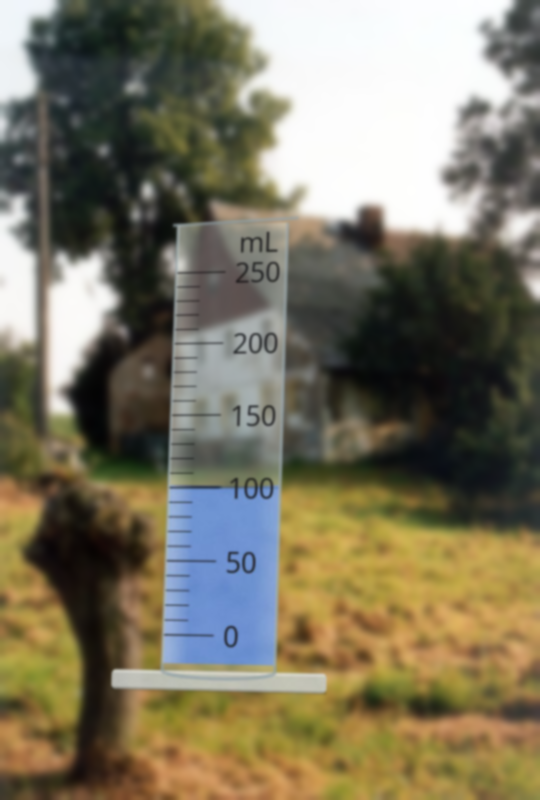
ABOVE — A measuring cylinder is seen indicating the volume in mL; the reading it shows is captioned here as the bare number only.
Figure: 100
